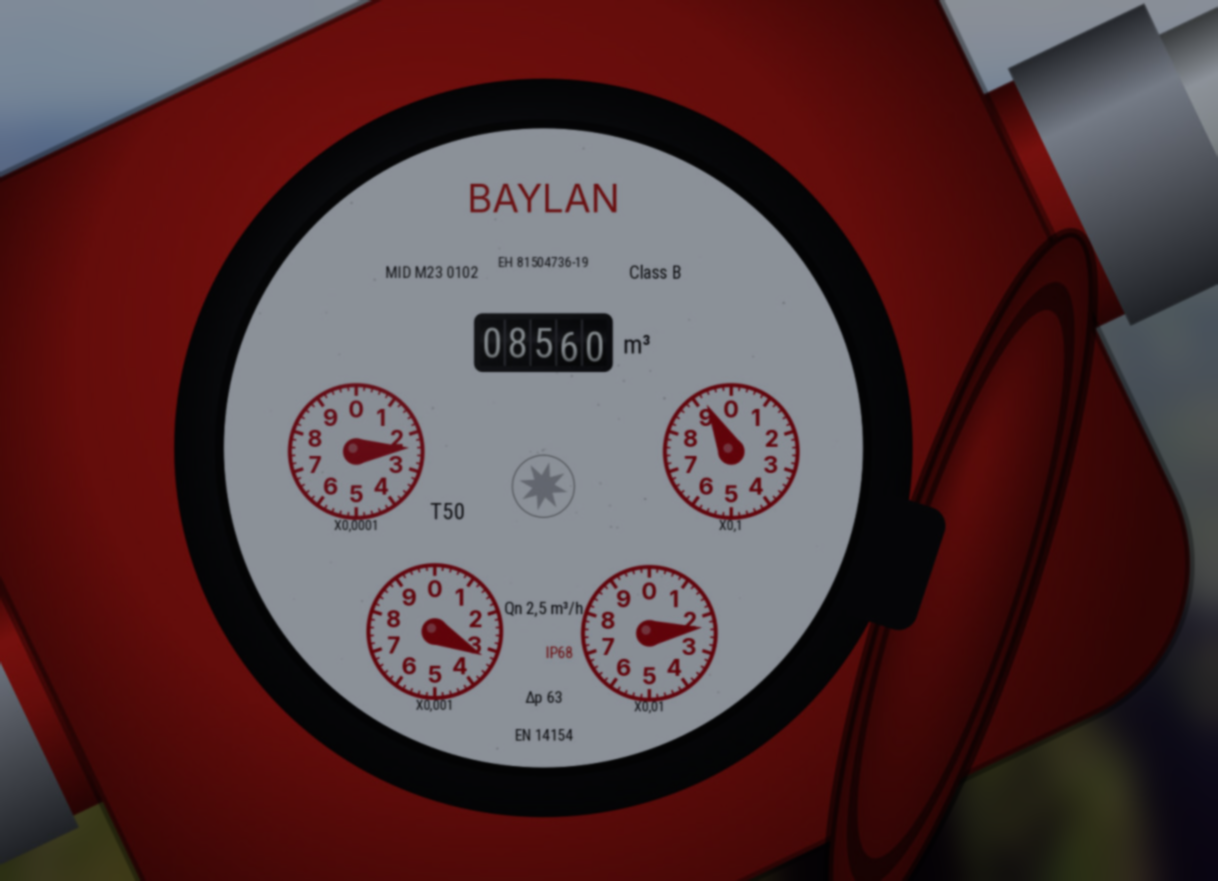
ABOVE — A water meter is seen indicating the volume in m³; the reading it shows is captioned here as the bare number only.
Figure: 8559.9232
